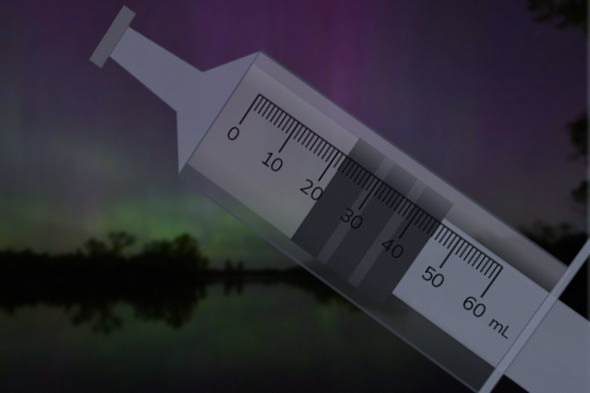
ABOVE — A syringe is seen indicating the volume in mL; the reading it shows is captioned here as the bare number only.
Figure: 22
